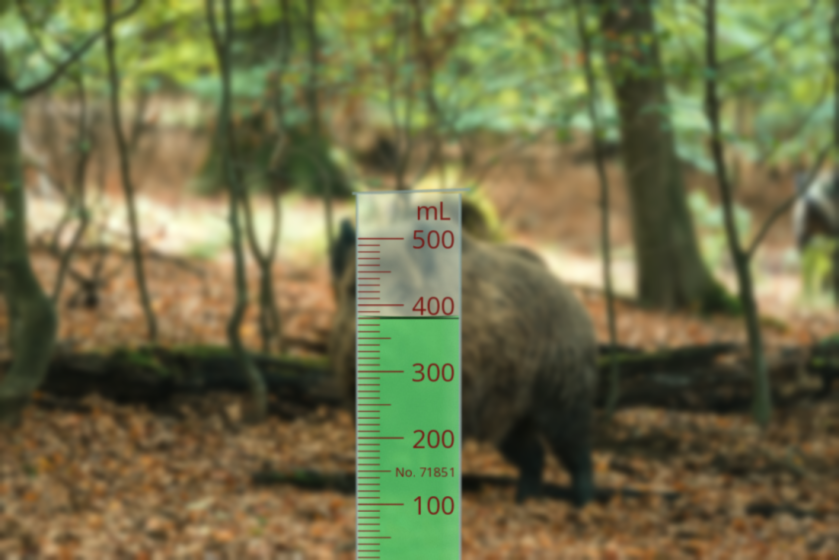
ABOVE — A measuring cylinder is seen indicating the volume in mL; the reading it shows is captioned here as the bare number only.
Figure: 380
